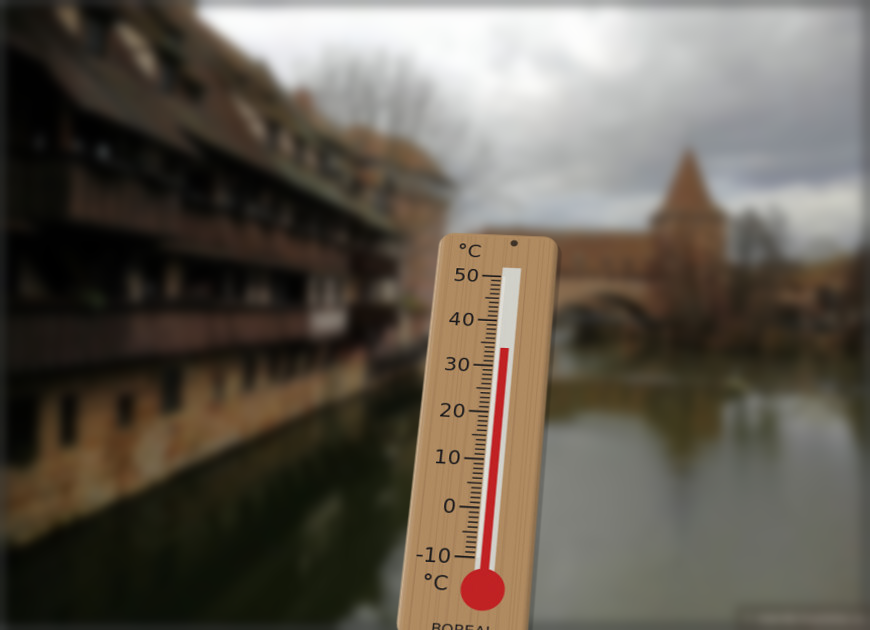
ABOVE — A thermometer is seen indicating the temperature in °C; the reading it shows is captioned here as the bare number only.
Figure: 34
